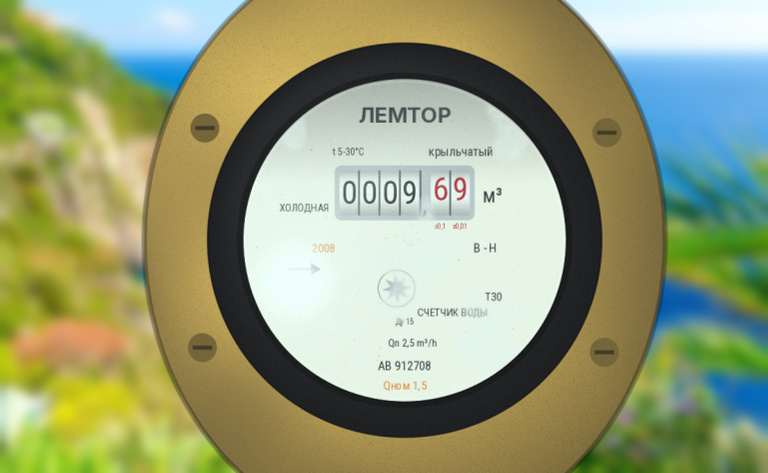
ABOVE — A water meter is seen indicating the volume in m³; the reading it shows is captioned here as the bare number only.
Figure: 9.69
